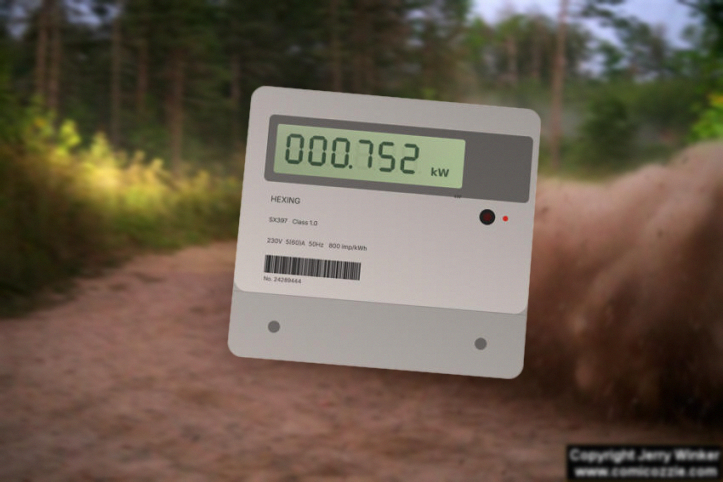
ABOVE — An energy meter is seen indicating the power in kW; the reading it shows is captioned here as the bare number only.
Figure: 0.752
